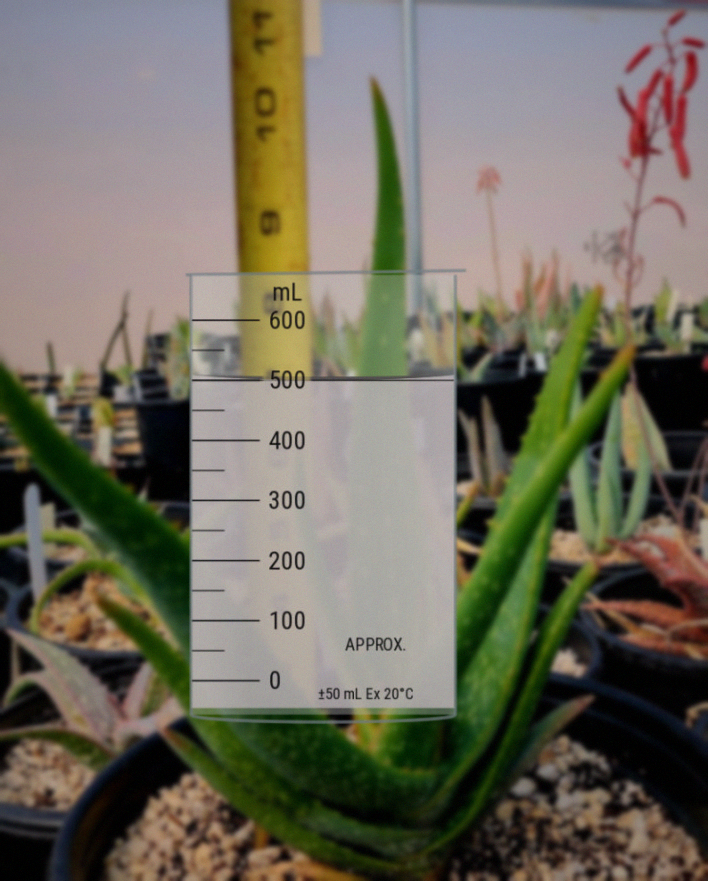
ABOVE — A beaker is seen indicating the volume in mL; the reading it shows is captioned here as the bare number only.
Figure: 500
